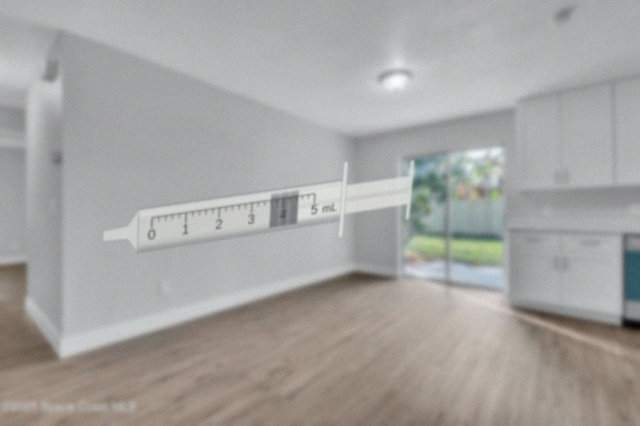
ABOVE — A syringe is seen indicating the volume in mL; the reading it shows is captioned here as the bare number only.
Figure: 3.6
